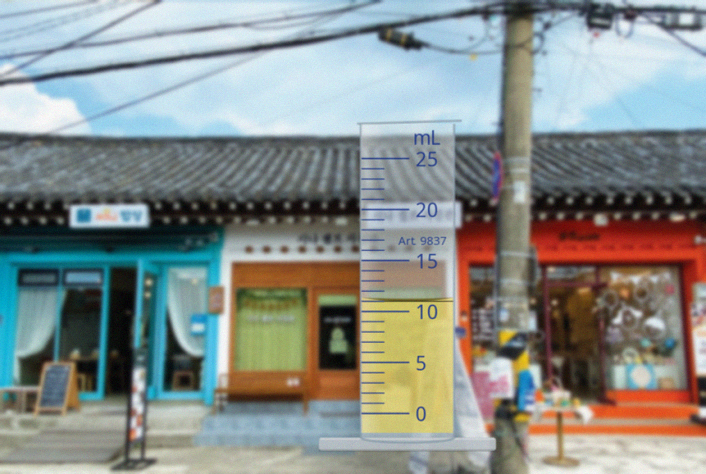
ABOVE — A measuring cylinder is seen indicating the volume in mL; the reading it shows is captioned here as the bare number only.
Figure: 11
